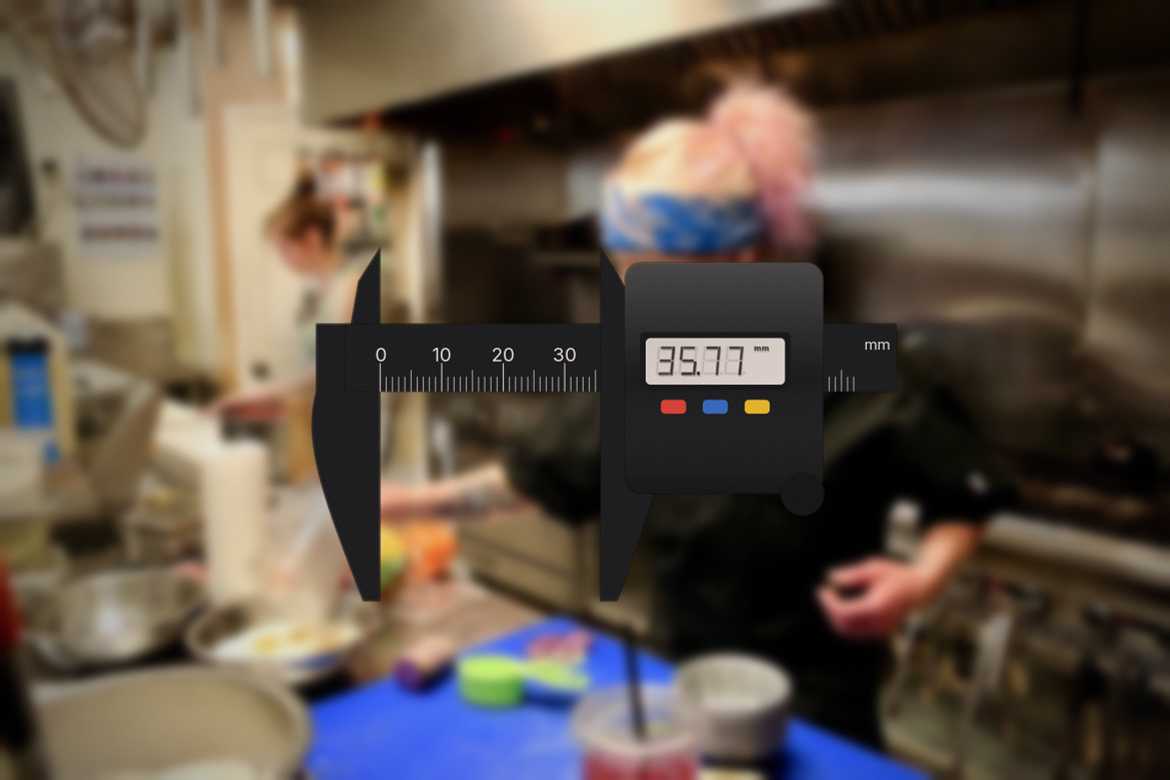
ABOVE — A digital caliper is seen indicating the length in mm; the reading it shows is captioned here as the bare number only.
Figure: 35.77
